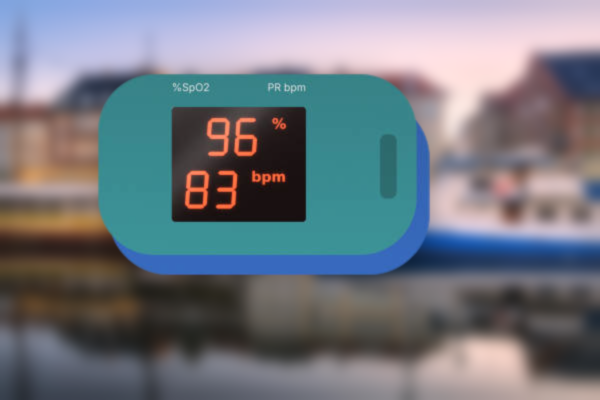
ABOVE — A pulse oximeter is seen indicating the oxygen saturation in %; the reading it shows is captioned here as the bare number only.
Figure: 96
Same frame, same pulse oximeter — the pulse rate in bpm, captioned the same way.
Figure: 83
